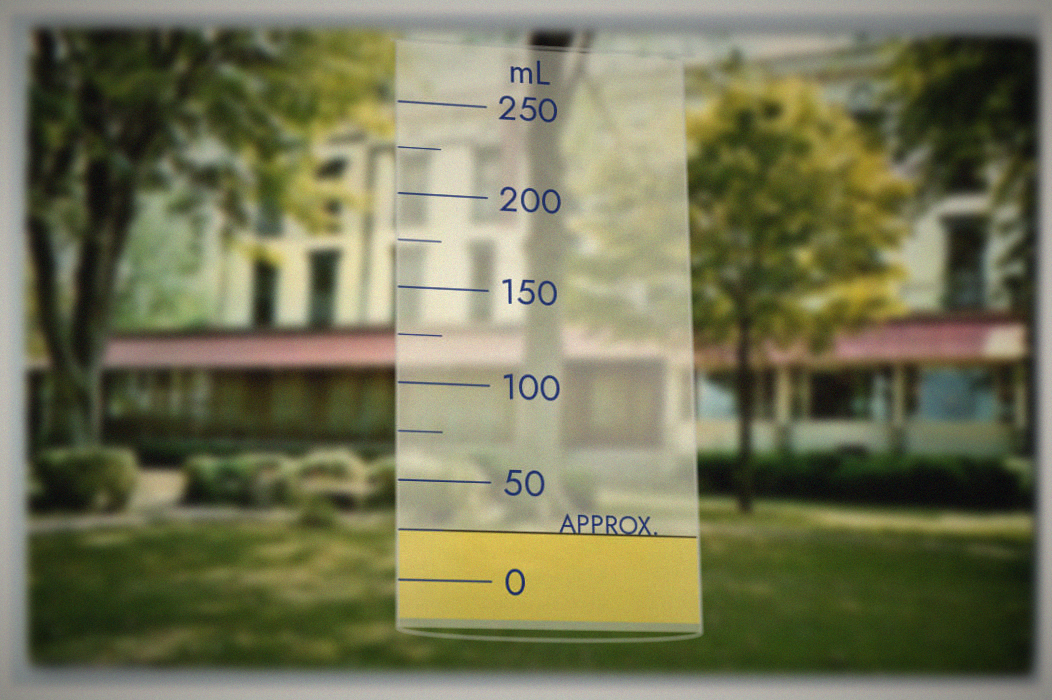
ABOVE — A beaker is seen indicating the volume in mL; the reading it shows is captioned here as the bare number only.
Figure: 25
